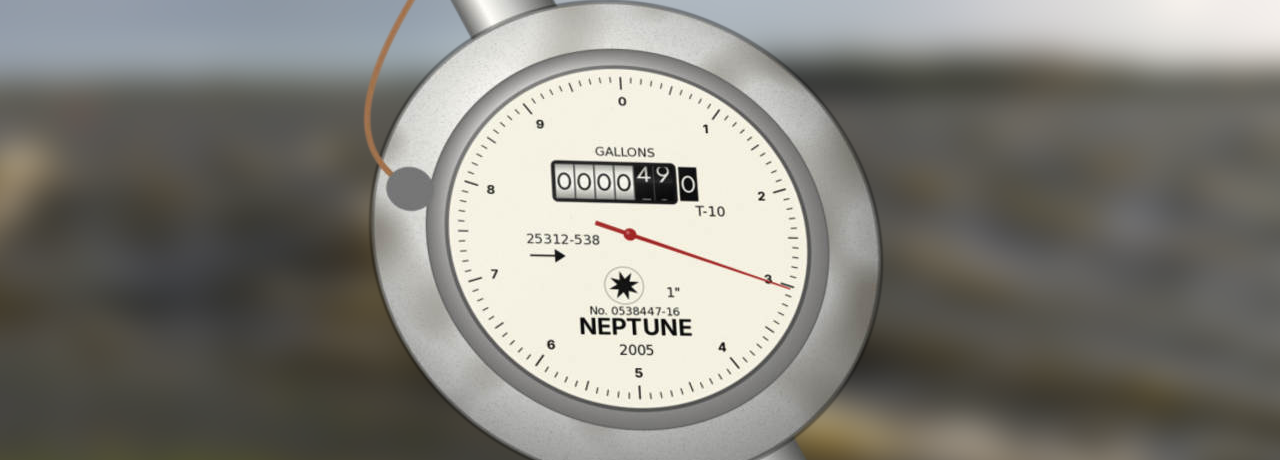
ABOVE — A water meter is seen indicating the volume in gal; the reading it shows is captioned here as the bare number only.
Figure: 493.0
